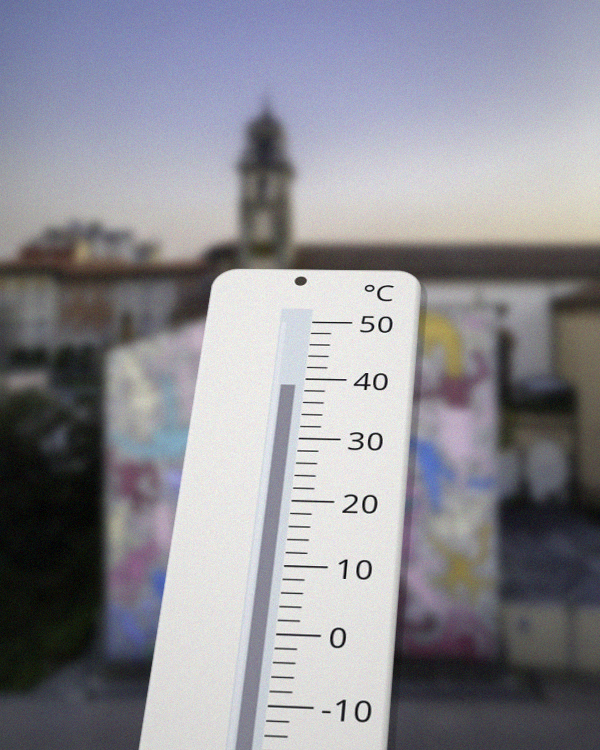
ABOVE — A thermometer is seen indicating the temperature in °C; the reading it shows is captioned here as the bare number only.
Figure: 39
